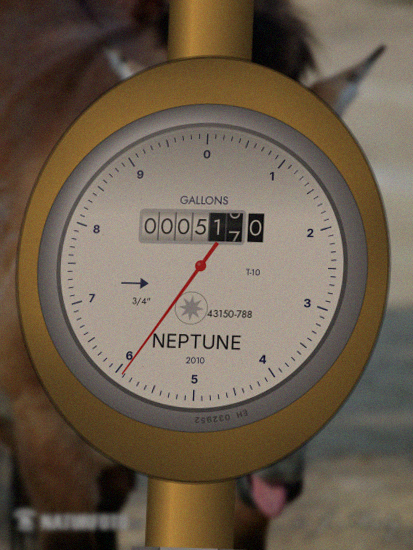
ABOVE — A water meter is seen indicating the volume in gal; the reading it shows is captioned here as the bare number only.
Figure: 5165.9
